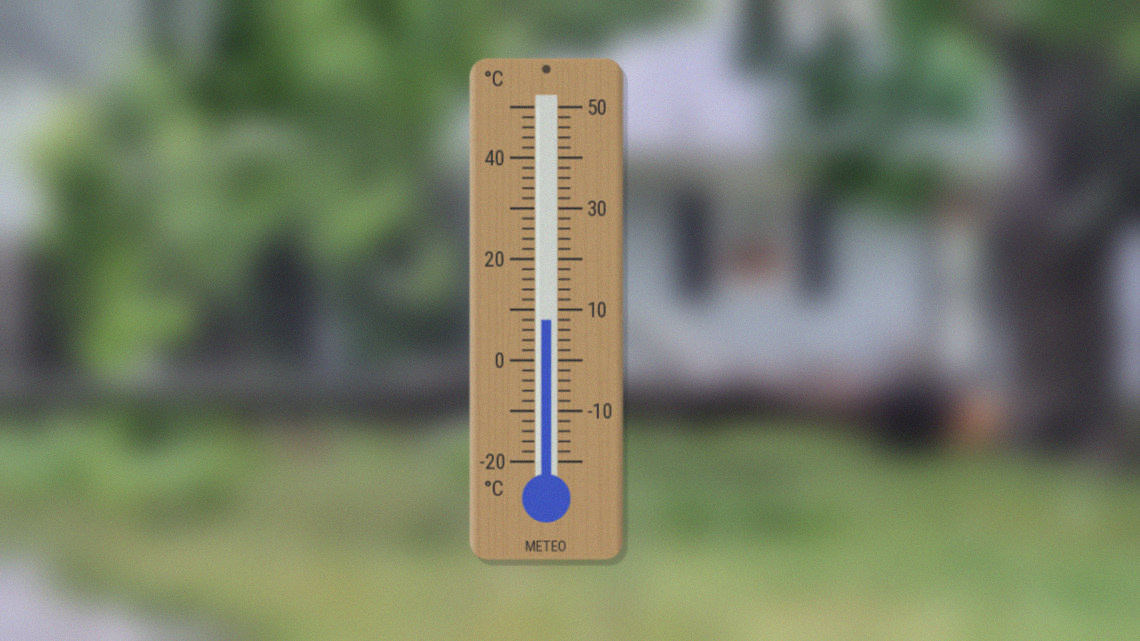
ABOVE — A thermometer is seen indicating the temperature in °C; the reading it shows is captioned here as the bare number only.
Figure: 8
